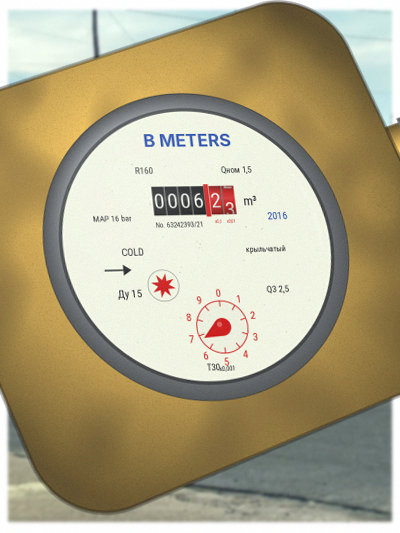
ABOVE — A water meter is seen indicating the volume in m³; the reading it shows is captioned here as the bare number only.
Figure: 6.226
